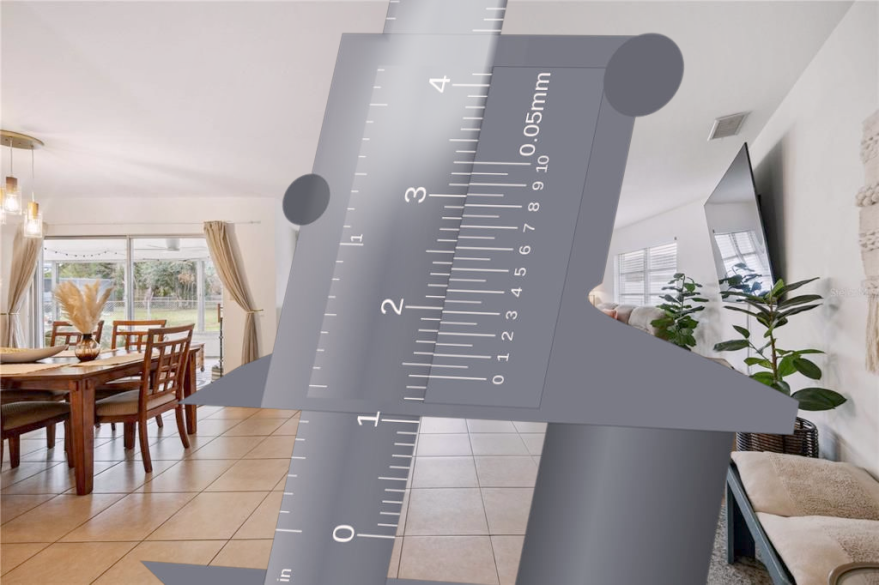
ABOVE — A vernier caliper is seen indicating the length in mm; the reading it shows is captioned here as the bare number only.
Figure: 14.0
